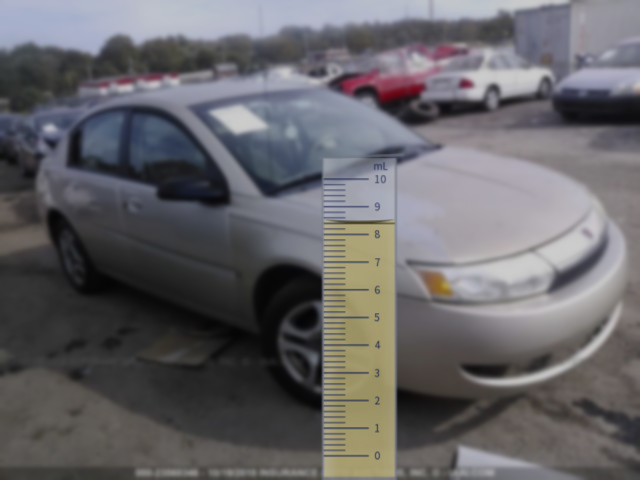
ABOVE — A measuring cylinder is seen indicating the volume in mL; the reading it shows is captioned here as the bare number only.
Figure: 8.4
